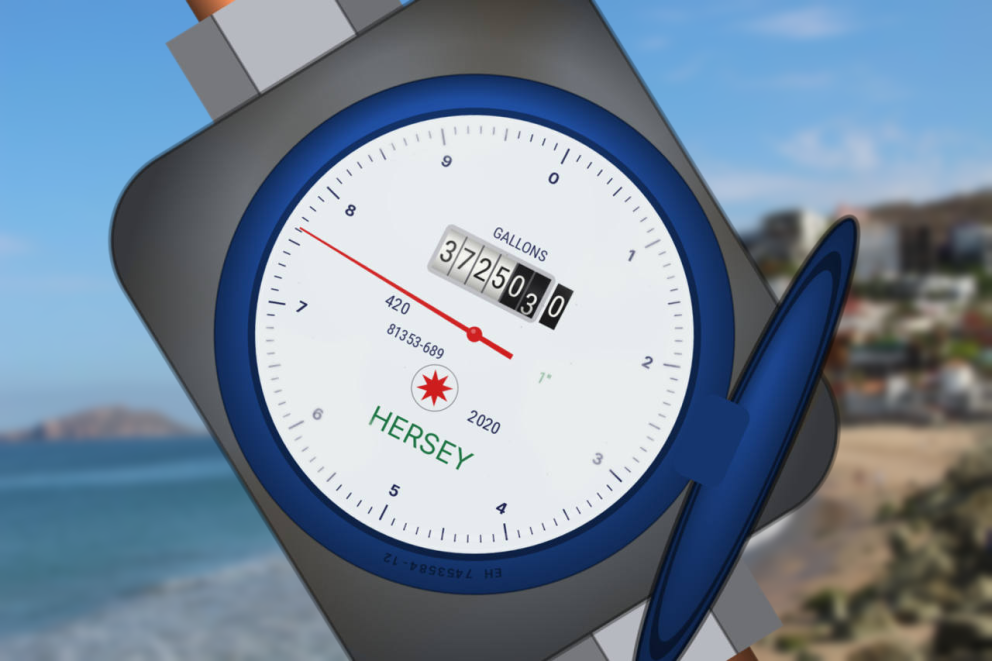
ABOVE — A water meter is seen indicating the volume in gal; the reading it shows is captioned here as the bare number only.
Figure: 3725027.6
